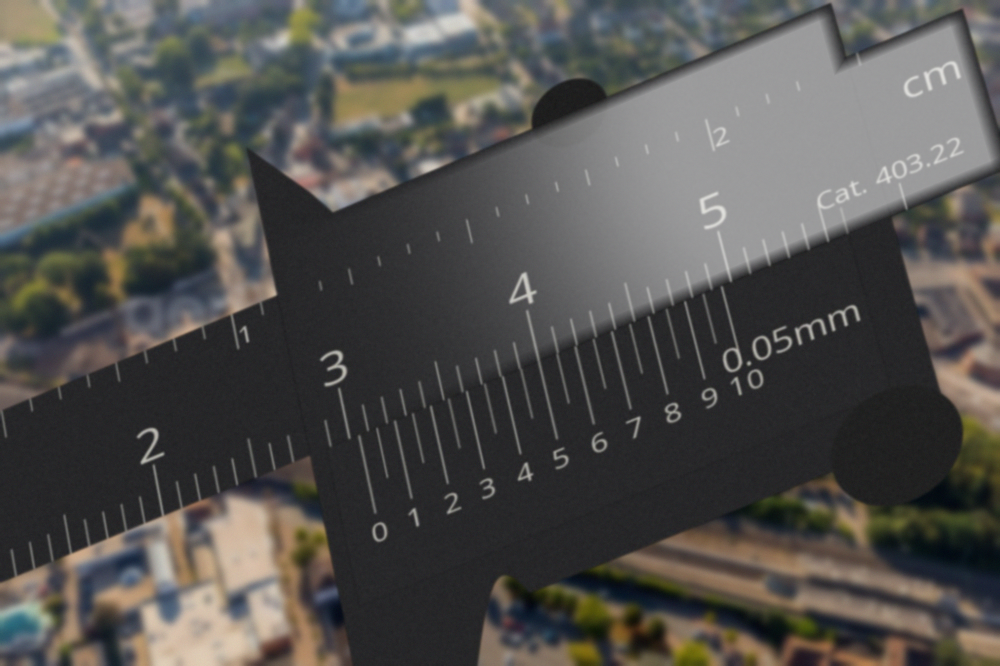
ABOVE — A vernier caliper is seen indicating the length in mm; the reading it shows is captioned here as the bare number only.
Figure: 30.5
